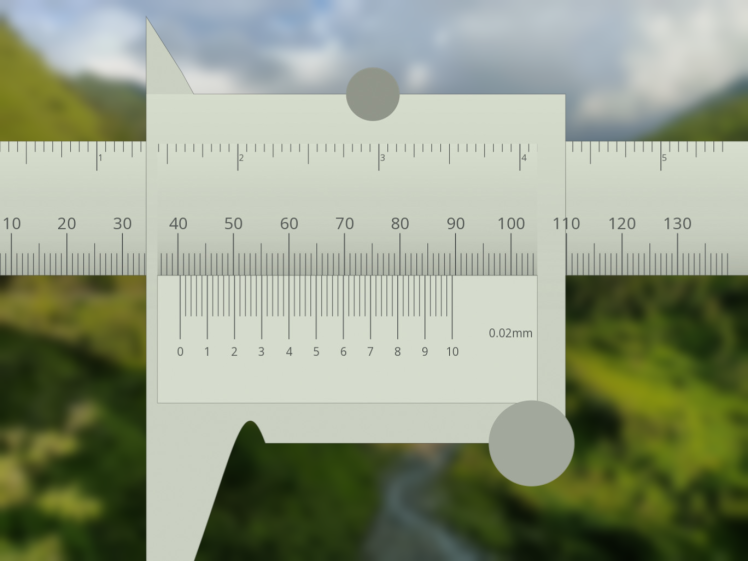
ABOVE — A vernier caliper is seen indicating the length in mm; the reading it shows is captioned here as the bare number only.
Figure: 40.4
